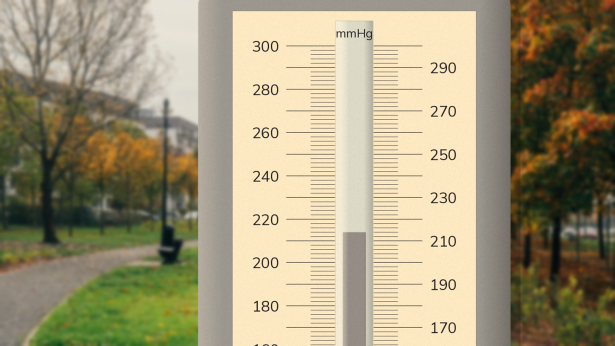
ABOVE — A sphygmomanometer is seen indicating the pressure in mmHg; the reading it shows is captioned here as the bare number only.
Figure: 214
